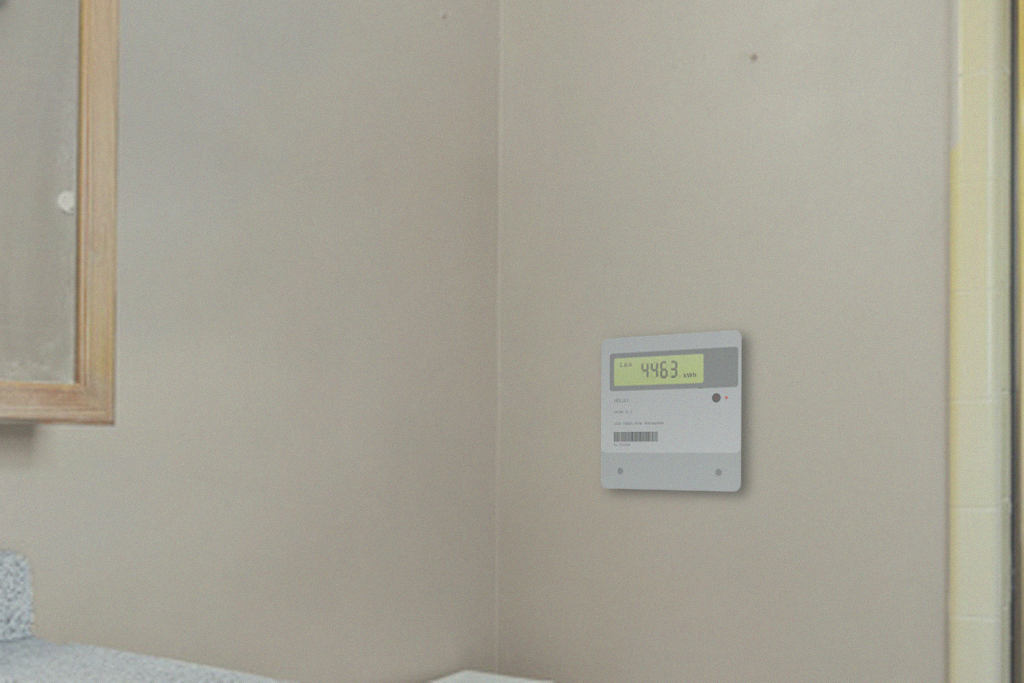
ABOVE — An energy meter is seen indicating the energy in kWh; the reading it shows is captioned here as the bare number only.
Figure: 4463
